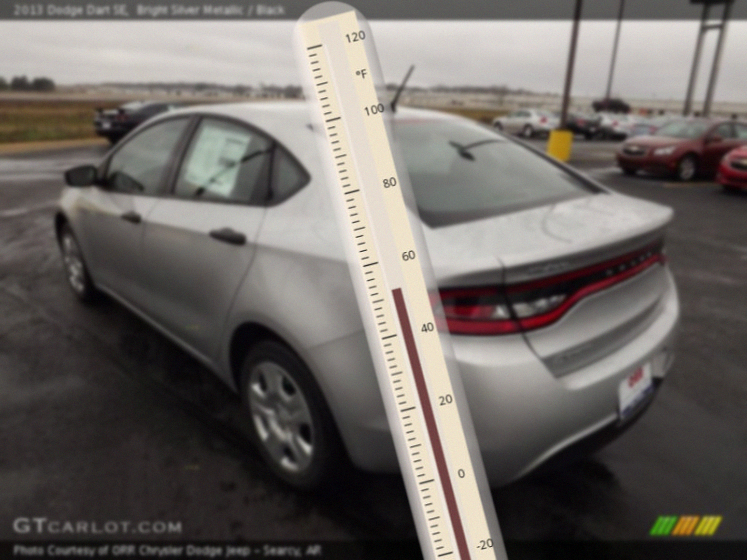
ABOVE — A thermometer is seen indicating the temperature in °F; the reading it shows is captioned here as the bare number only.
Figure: 52
